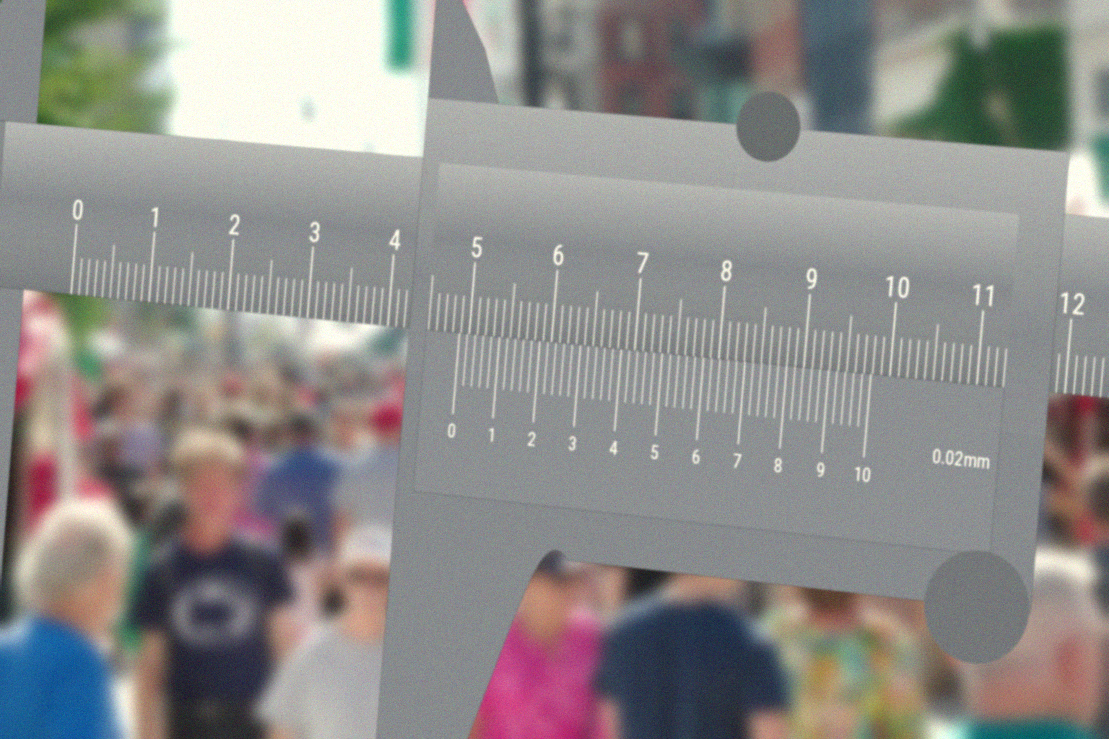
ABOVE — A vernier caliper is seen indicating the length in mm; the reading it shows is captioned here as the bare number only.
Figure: 48.8
